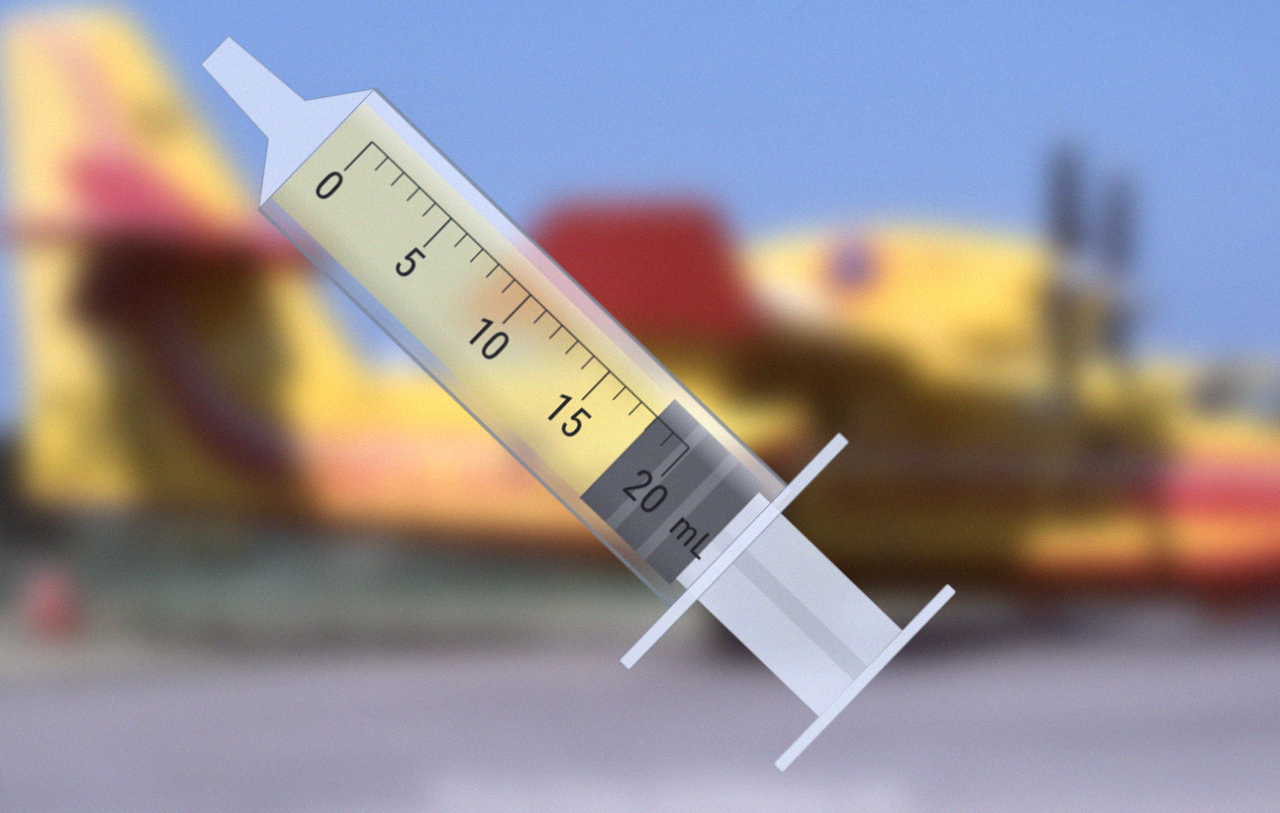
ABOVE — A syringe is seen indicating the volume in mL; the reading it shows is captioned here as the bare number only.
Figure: 18
